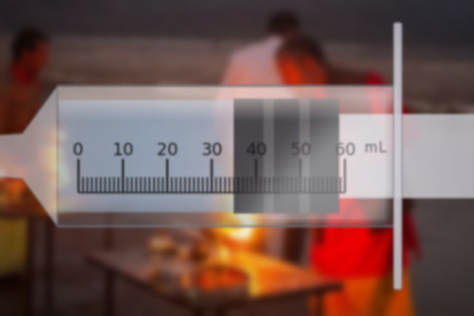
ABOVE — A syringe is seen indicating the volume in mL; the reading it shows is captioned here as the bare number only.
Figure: 35
